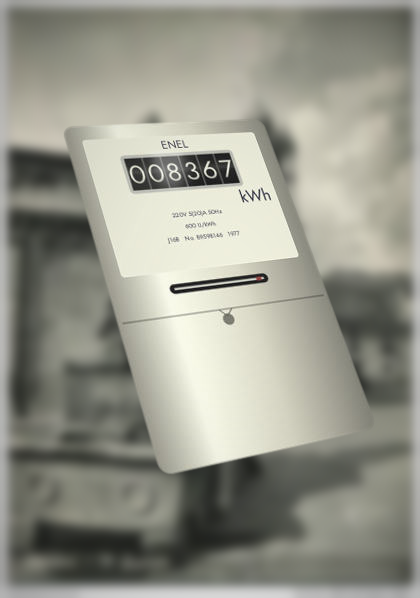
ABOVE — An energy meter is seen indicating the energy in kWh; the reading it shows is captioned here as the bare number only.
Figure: 8367
